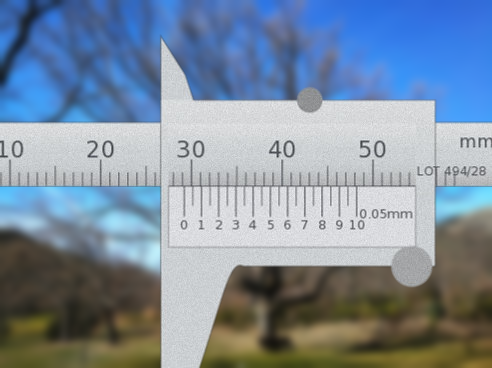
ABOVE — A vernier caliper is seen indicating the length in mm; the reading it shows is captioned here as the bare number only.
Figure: 29.2
